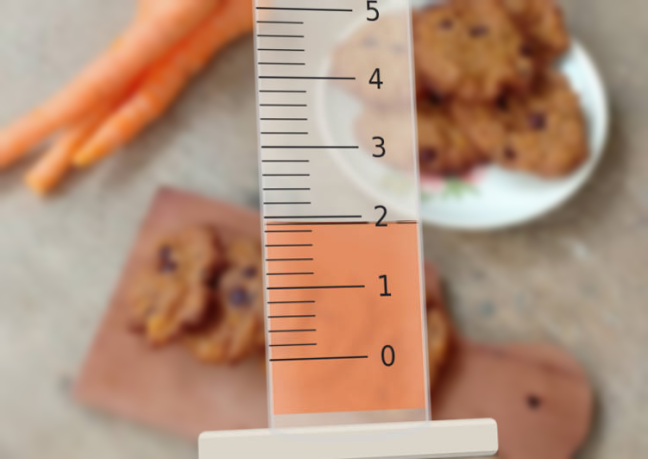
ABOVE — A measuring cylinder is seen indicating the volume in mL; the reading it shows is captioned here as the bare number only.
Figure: 1.9
